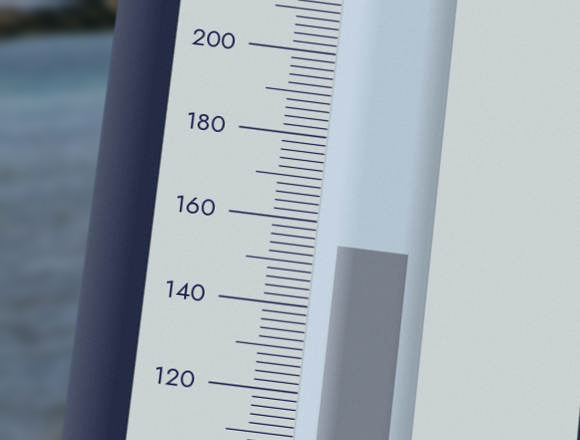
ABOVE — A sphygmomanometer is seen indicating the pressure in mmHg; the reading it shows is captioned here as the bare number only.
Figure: 155
